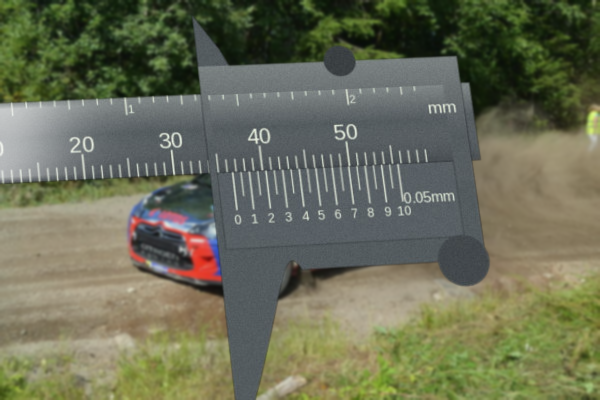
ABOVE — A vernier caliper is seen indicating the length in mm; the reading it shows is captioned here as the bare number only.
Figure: 36.6
